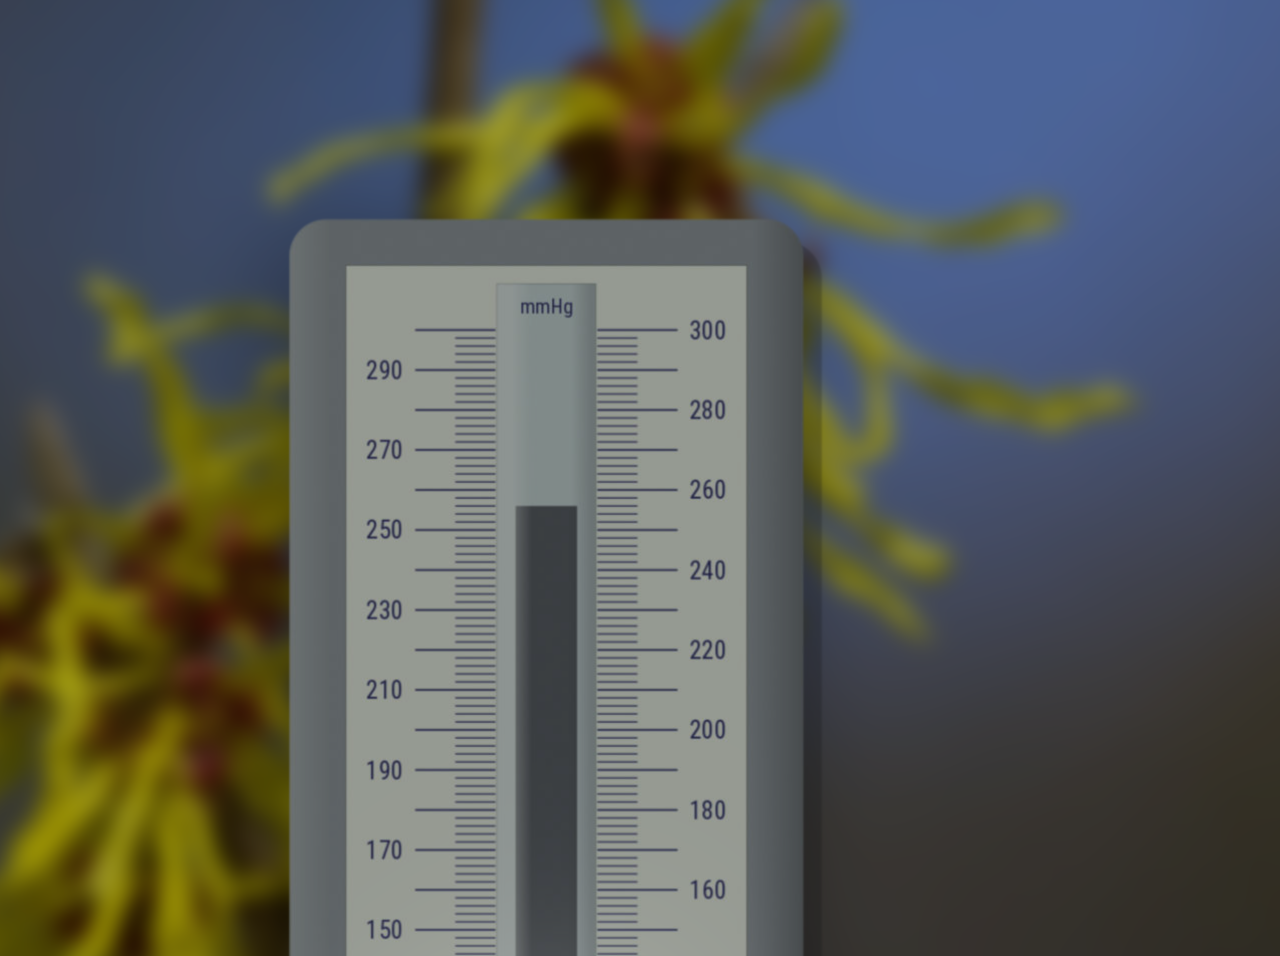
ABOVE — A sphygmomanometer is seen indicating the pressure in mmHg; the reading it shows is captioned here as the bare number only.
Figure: 256
